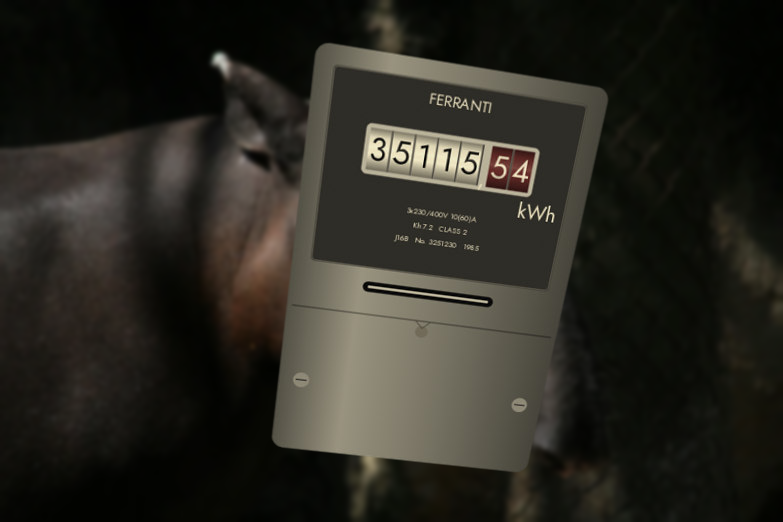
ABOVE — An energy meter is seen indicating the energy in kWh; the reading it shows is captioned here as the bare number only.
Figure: 35115.54
